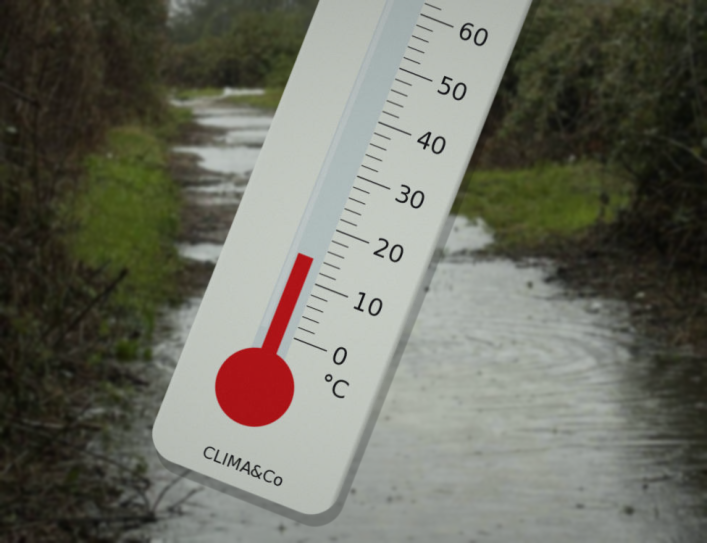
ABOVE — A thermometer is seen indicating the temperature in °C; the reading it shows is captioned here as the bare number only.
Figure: 14
